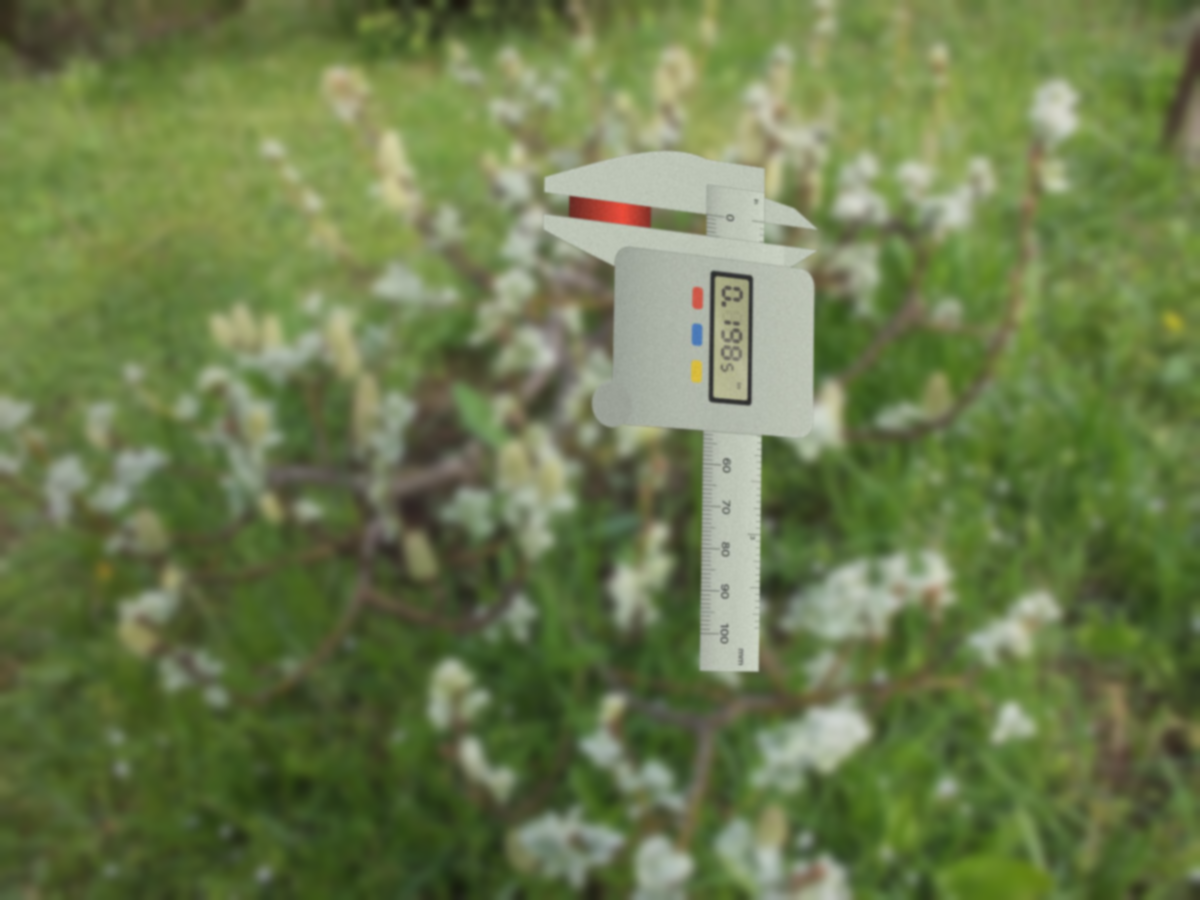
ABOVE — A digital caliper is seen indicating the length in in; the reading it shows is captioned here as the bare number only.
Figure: 0.1985
